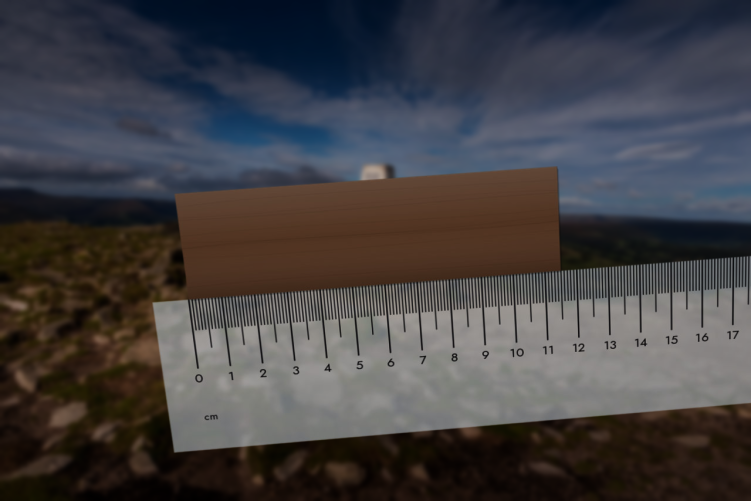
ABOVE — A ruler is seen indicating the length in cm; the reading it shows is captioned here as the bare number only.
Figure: 11.5
